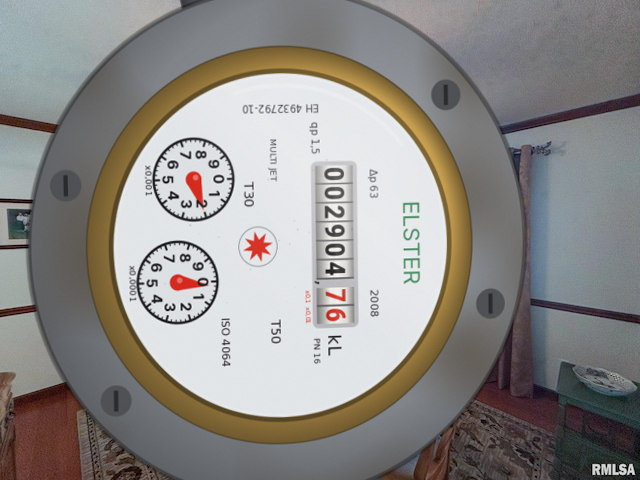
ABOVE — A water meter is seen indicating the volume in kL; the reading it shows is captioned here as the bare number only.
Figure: 2904.7620
